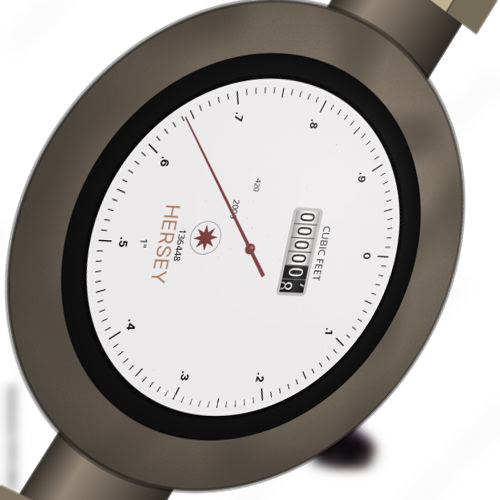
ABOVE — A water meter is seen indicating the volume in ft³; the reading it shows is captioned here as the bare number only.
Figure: 7.64
